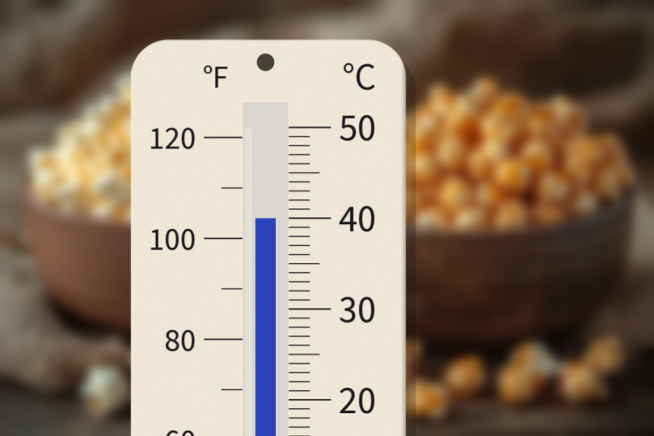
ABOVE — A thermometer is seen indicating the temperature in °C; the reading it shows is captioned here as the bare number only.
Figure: 40
